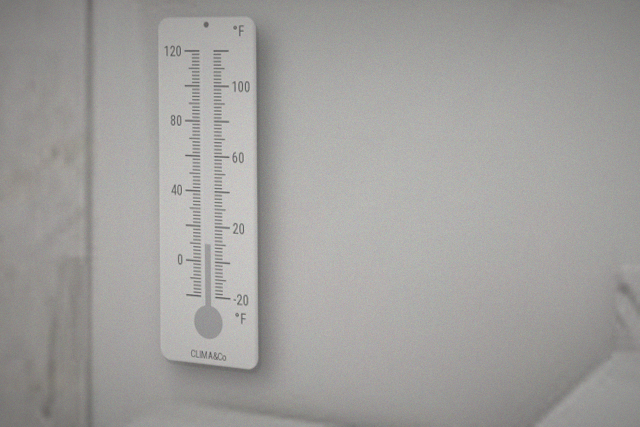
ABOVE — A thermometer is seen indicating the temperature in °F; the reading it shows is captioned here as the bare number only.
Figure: 10
